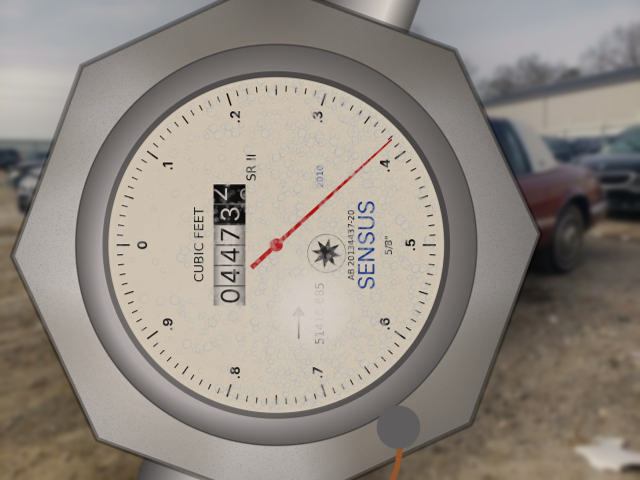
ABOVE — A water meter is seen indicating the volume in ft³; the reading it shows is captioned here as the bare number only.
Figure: 44732.38
